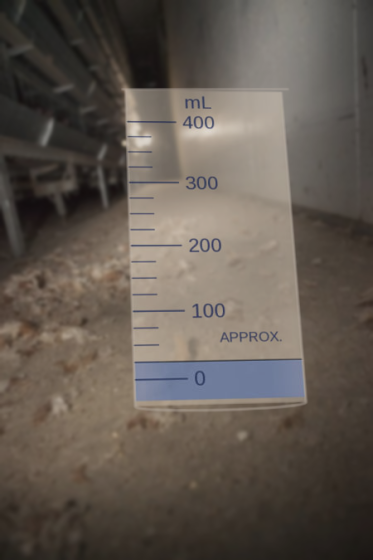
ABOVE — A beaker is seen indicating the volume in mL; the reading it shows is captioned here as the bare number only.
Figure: 25
